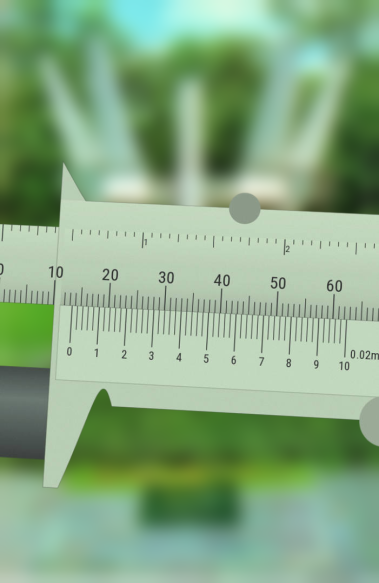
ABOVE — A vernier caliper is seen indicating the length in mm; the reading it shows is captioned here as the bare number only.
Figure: 13.4
